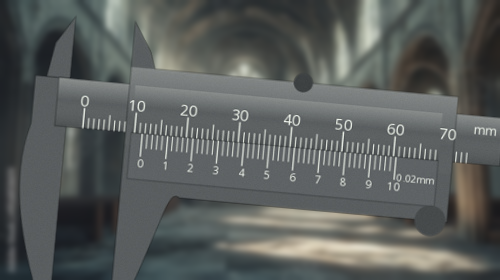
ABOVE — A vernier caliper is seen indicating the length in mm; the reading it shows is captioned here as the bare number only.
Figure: 11.5
